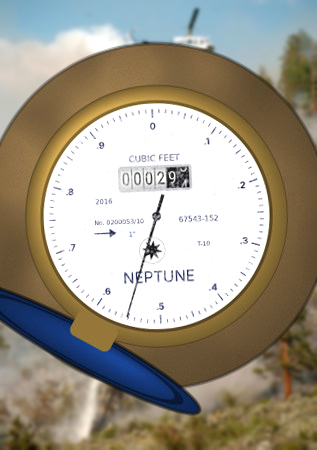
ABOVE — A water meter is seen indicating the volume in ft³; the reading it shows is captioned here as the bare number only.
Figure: 293.55
